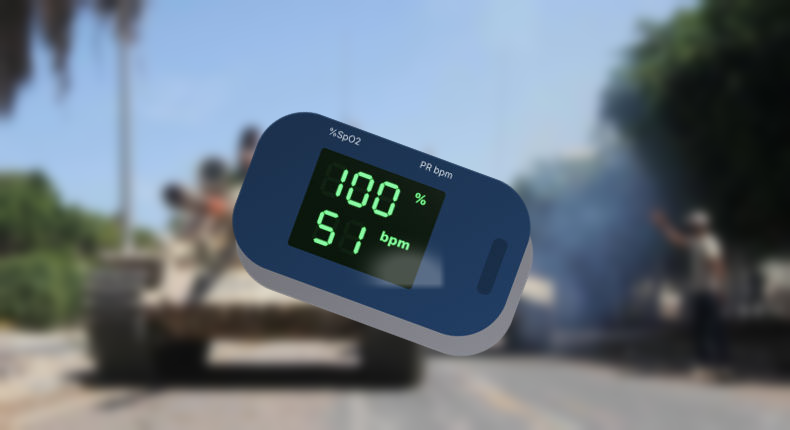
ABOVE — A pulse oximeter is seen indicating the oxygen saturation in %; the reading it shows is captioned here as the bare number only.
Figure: 100
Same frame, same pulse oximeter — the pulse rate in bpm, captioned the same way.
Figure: 51
